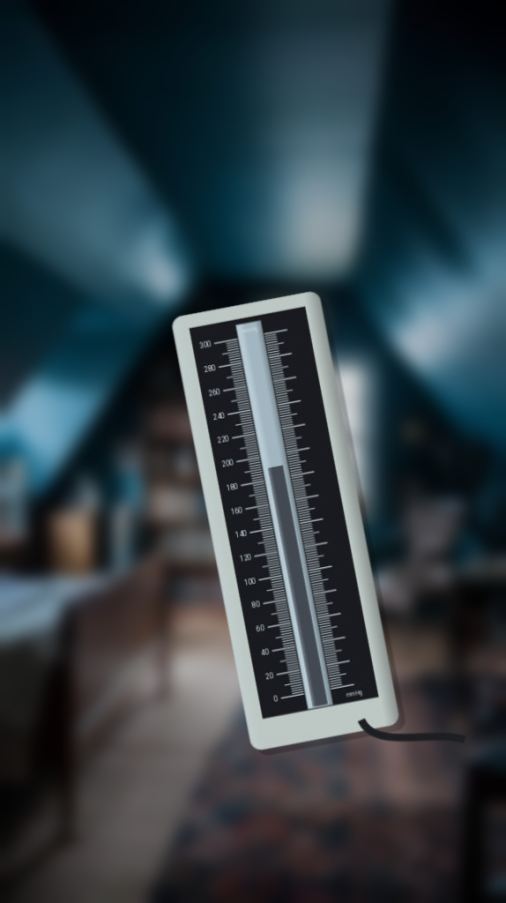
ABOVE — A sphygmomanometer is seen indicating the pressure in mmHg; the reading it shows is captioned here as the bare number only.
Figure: 190
